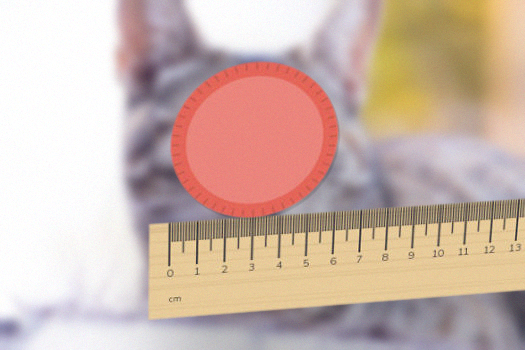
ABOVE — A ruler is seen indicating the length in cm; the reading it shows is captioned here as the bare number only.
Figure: 6
